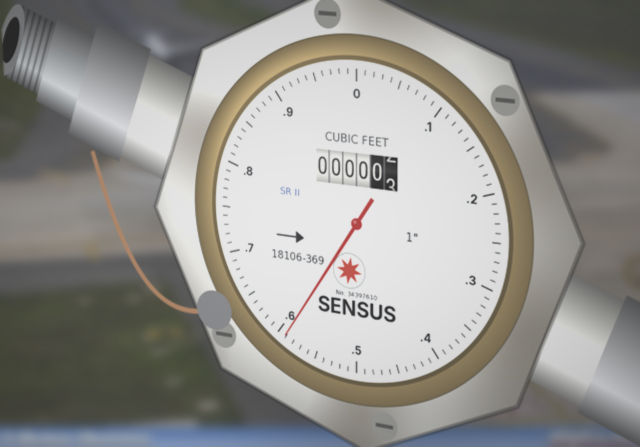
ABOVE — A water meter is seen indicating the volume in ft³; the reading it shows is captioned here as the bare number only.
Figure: 2.59
